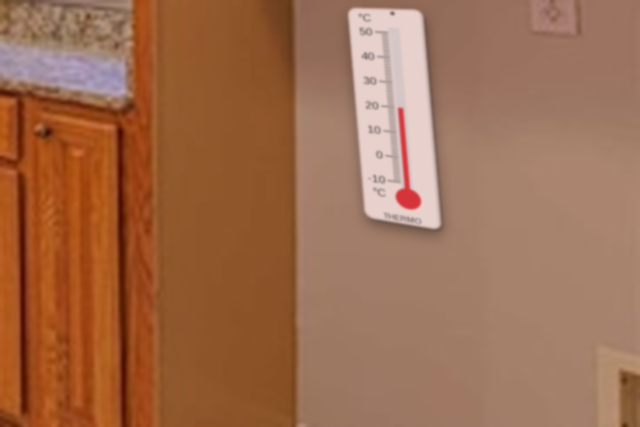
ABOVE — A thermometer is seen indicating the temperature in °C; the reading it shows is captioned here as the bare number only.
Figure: 20
